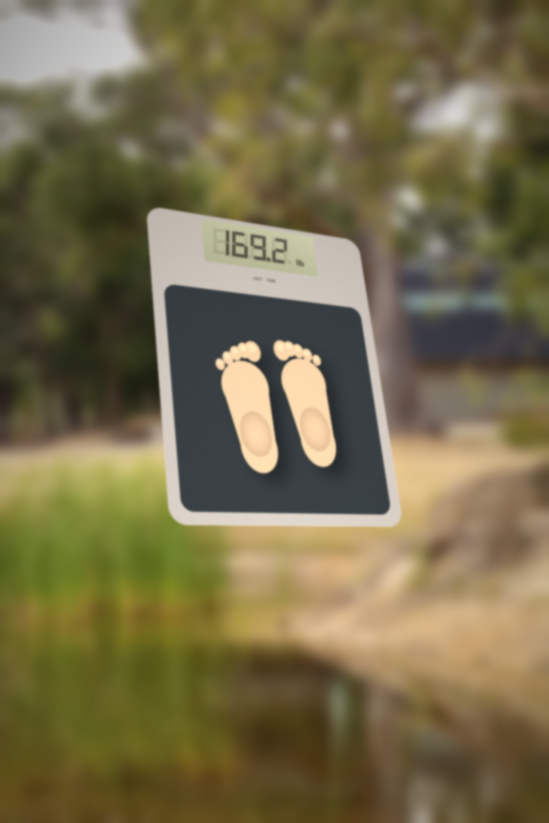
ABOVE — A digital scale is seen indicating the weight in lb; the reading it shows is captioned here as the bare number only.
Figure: 169.2
